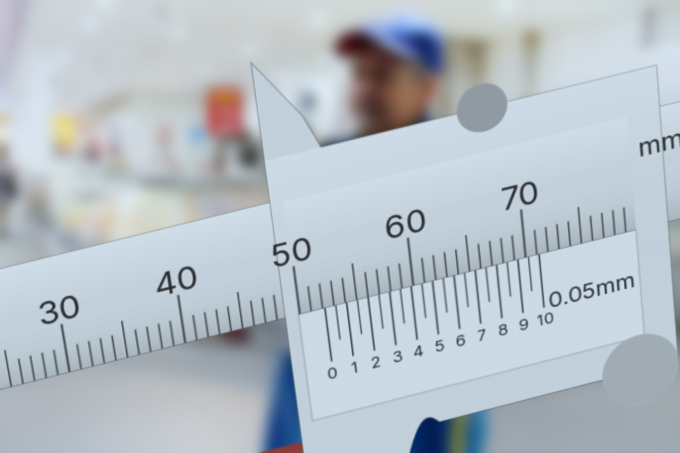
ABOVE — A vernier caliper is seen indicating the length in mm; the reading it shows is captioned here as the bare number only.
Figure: 52.2
